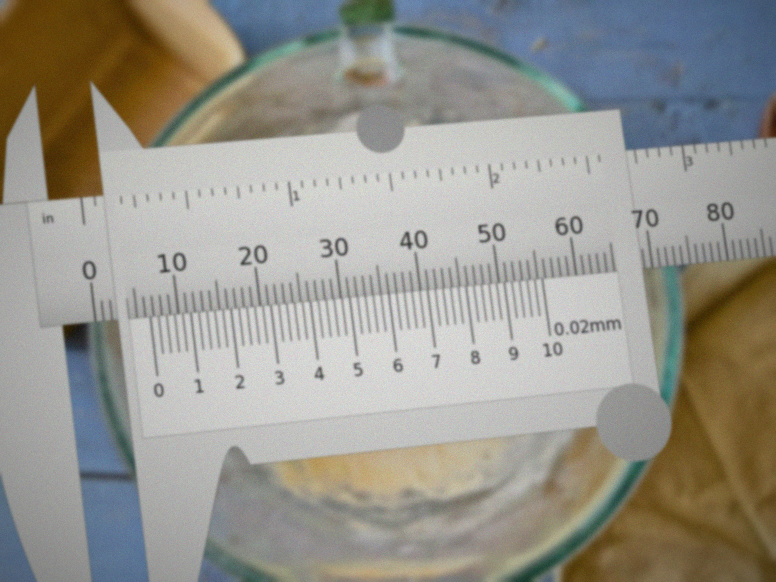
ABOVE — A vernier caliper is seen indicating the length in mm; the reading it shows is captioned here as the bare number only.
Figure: 6.6
